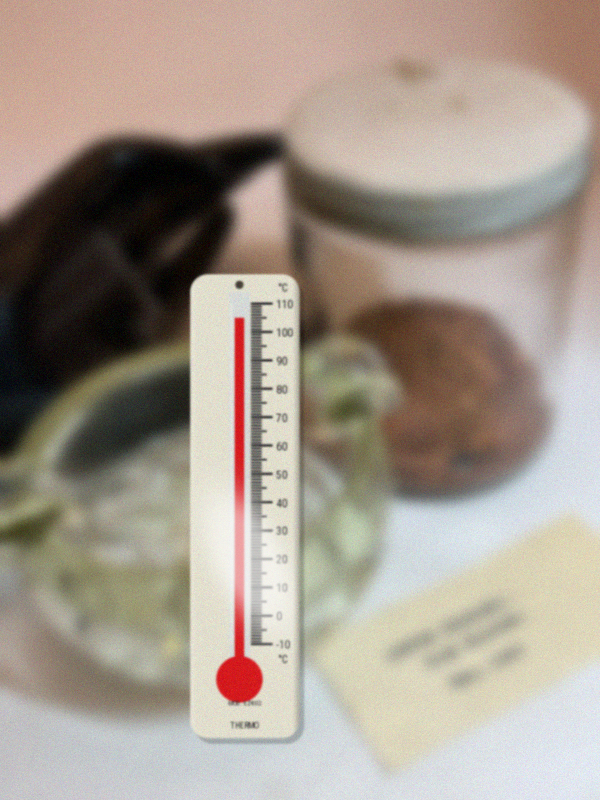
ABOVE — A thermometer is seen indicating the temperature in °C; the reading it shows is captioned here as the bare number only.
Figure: 105
